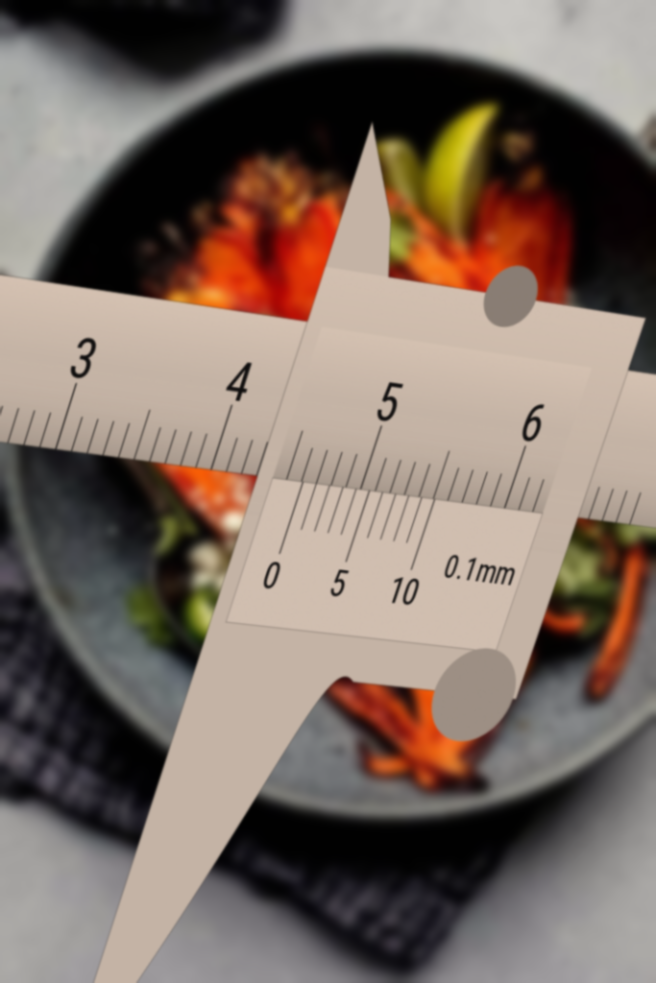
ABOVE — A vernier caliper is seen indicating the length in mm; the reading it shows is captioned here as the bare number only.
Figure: 46.1
